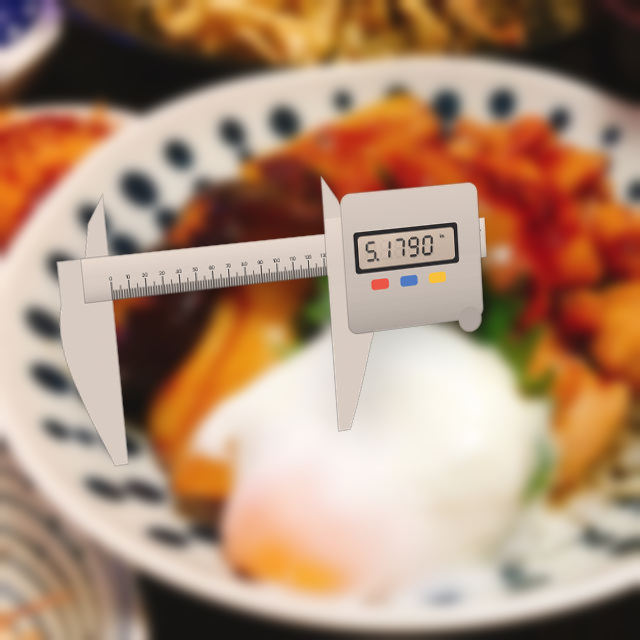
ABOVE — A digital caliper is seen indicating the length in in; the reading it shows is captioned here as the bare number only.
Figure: 5.1790
